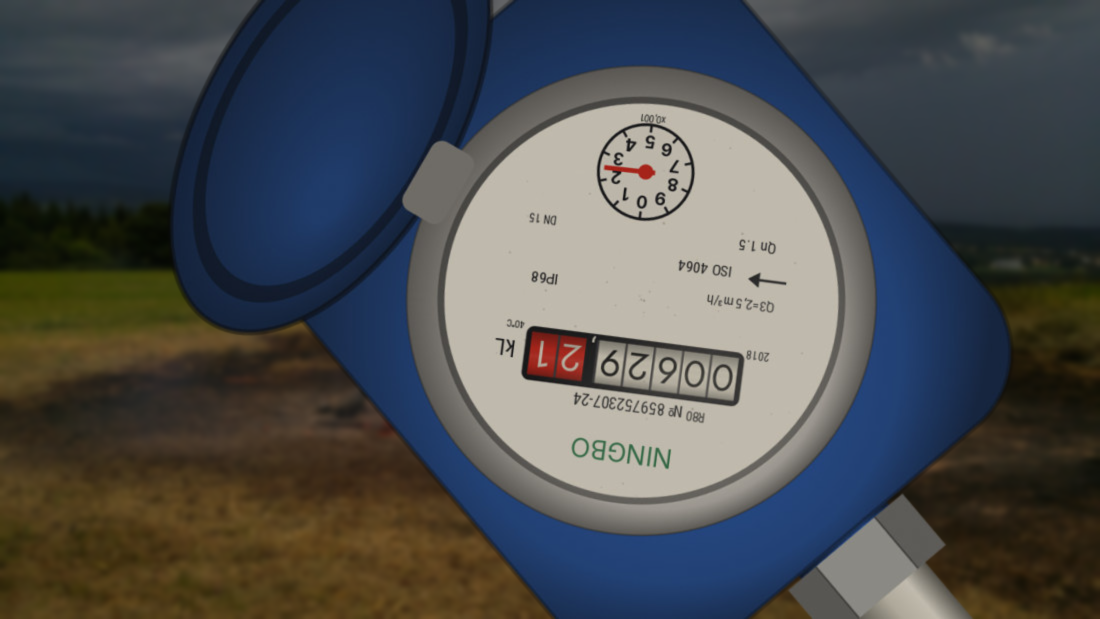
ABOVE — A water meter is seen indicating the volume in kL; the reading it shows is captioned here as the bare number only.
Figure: 629.212
